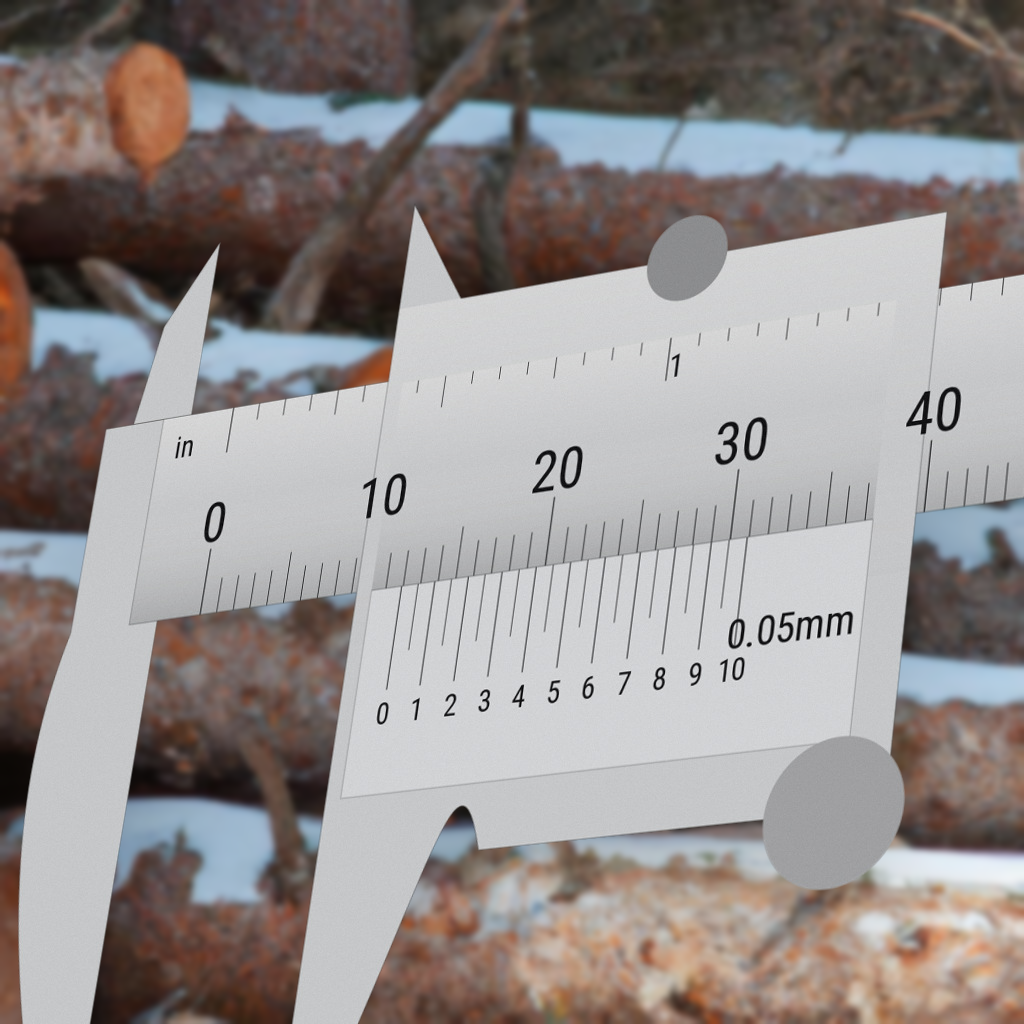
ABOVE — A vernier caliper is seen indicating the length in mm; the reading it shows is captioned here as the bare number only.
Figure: 11.9
